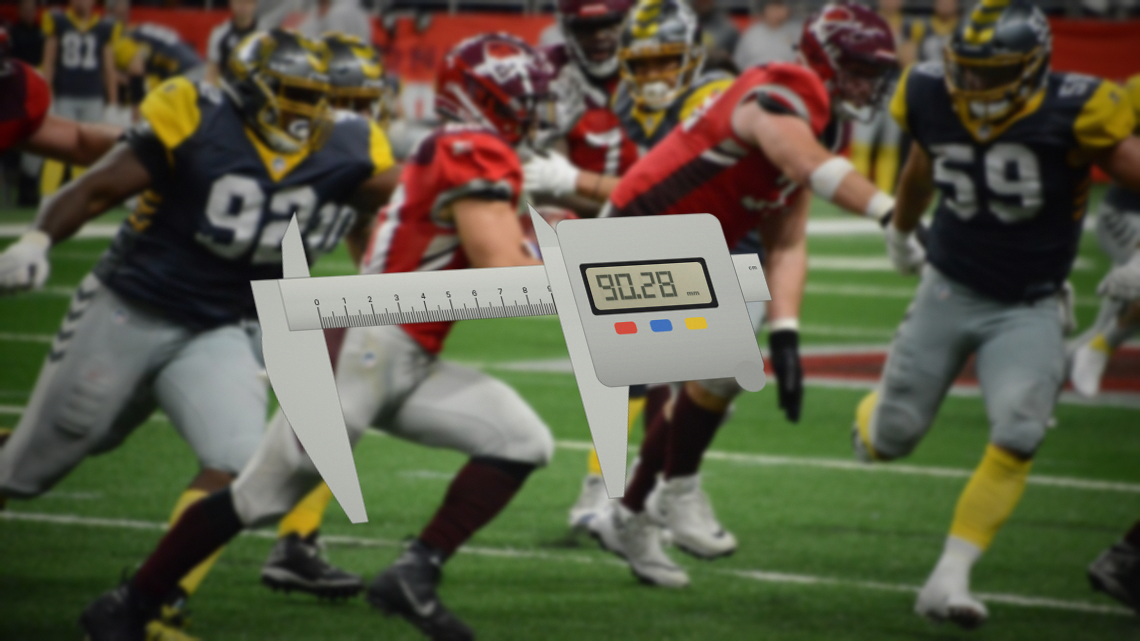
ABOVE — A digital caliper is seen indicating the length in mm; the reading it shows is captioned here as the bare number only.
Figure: 90.28
